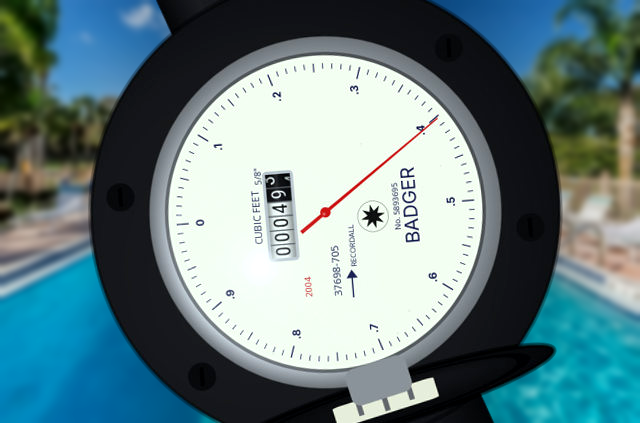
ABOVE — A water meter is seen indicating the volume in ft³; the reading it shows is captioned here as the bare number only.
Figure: 493.40
